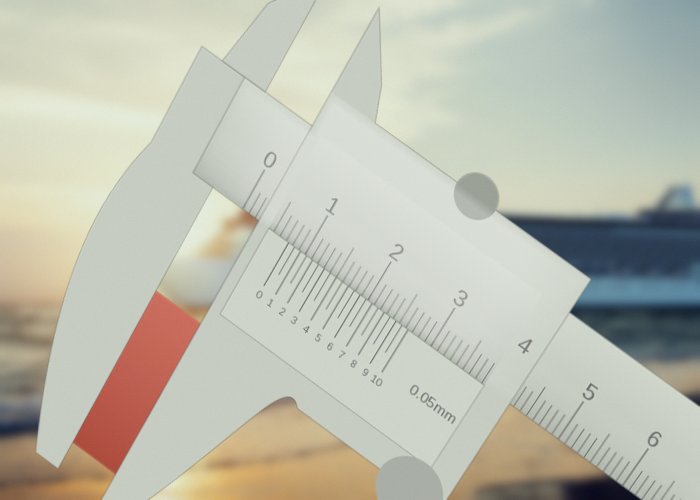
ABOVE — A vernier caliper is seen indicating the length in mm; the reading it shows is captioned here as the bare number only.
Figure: 7.4
